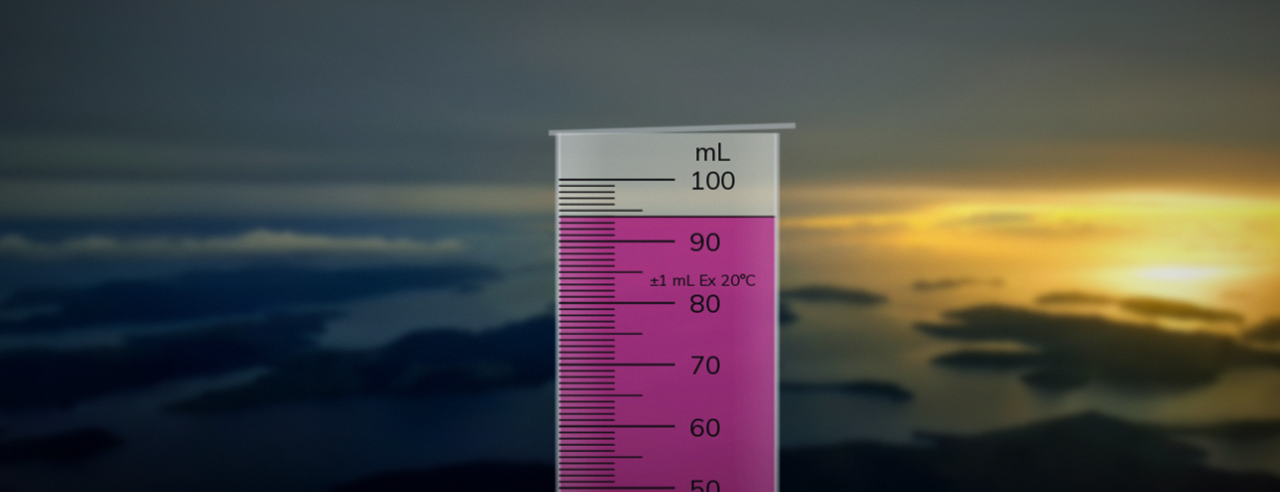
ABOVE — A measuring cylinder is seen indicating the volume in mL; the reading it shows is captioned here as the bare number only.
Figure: 94
